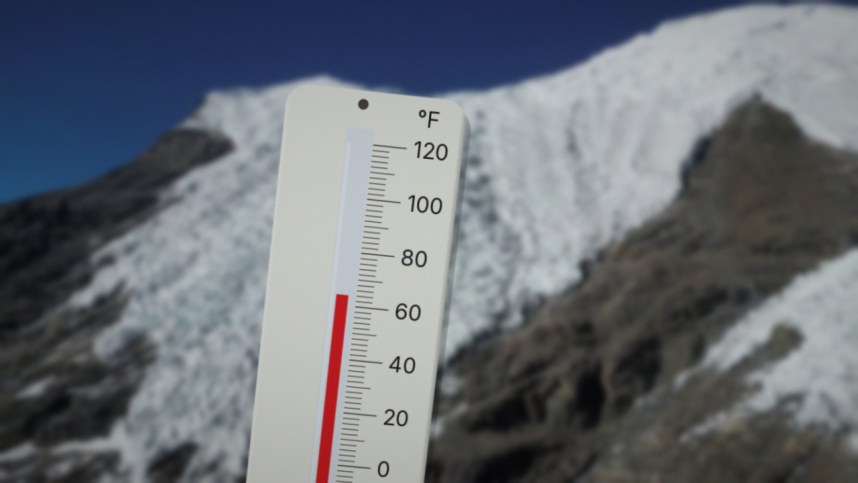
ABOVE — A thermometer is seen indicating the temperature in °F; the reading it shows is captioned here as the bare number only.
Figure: 64
